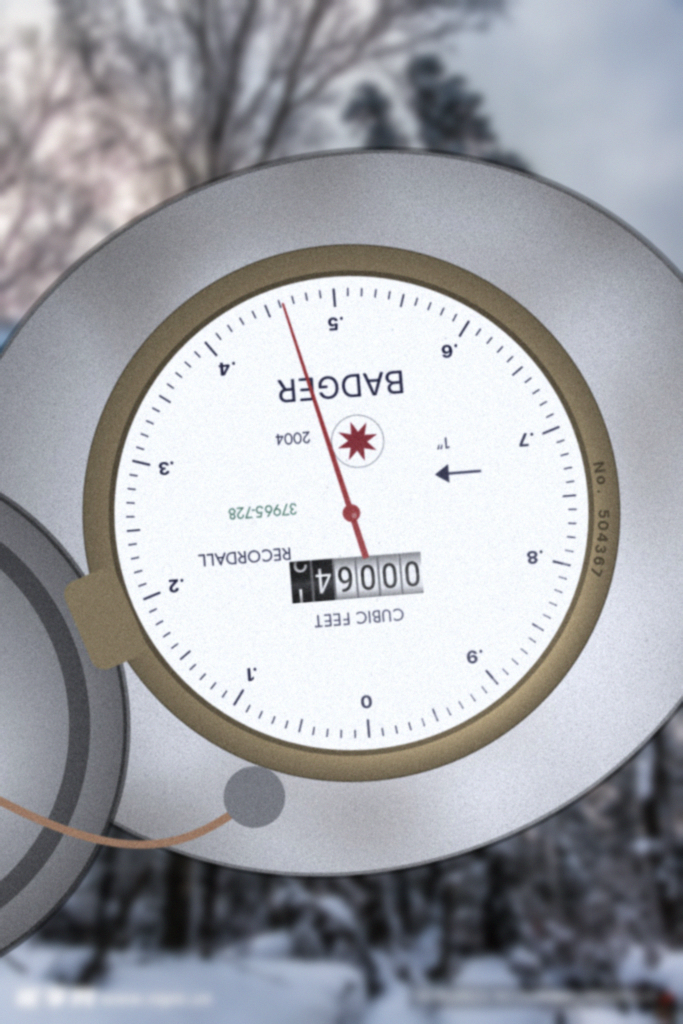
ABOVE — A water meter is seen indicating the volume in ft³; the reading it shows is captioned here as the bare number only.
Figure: 641.46
